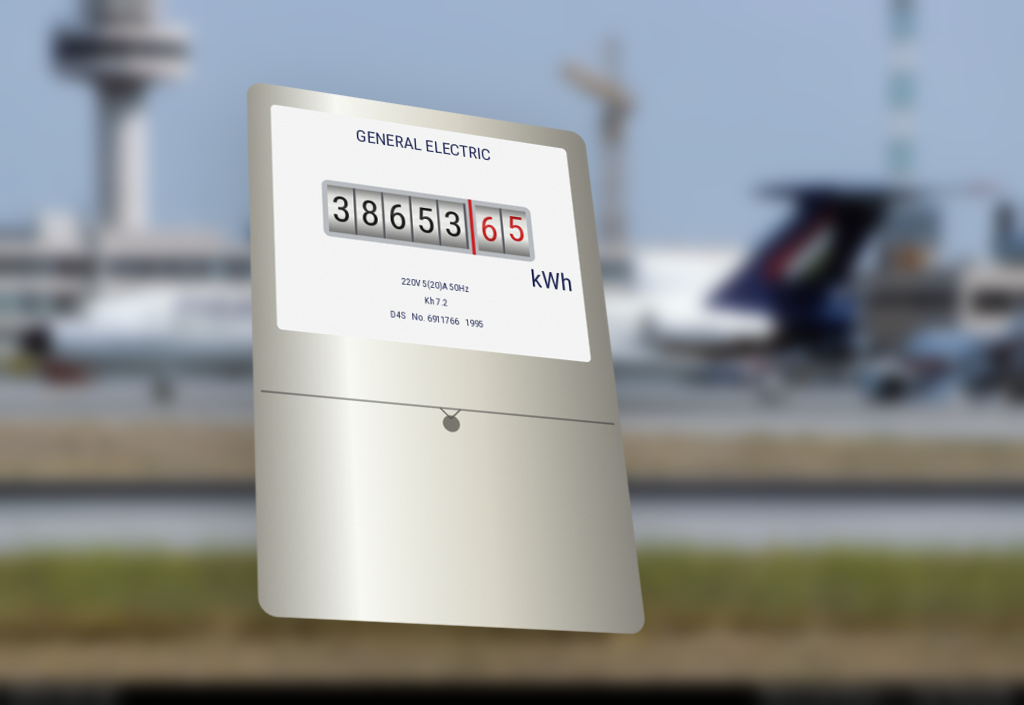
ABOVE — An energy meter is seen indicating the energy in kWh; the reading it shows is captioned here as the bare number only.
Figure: 38653.65
